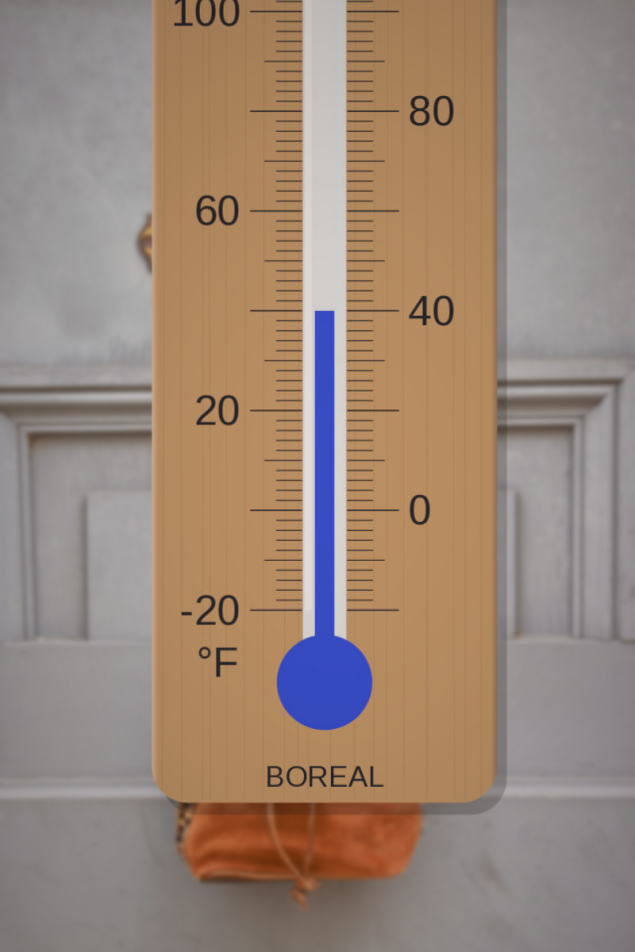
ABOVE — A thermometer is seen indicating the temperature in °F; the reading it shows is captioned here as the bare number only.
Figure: 40
